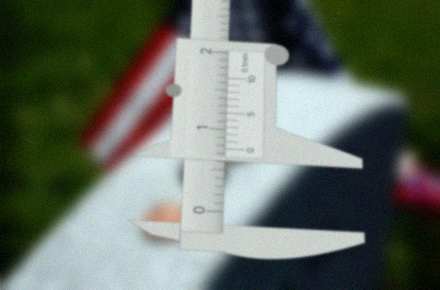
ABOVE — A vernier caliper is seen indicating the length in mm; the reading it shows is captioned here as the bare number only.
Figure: 7.6
